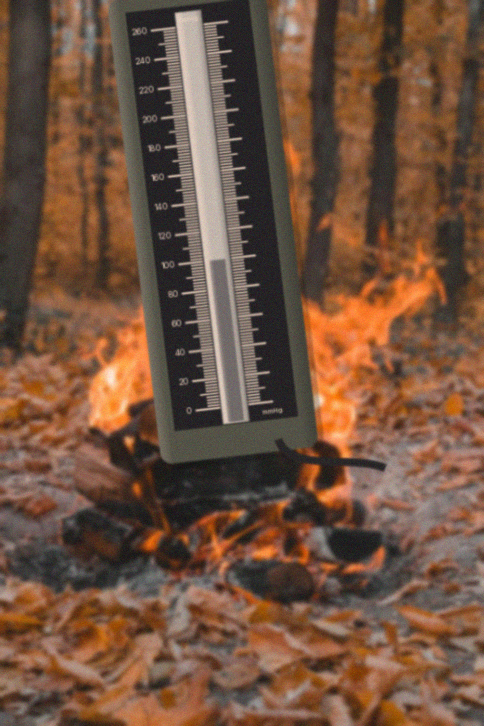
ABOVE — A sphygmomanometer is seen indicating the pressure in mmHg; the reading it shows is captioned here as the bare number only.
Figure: 100
